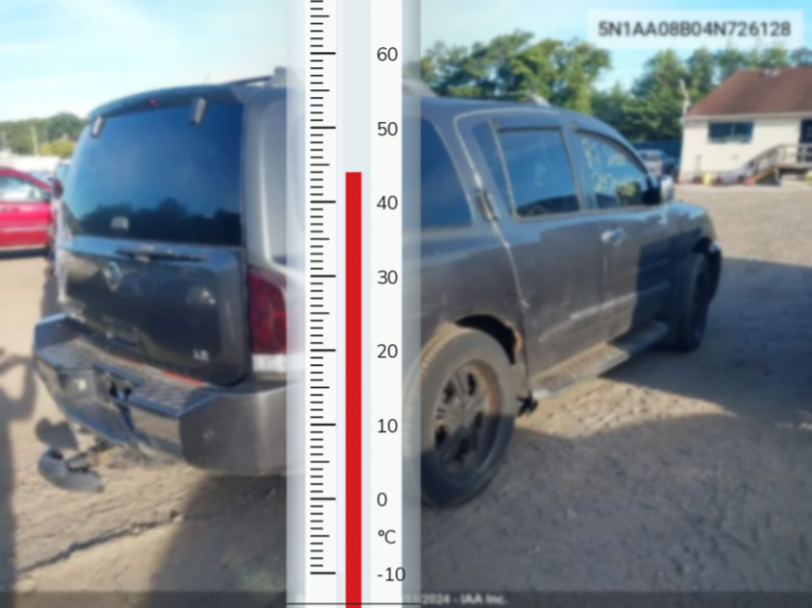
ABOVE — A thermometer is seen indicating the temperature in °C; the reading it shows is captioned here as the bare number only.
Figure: 44
